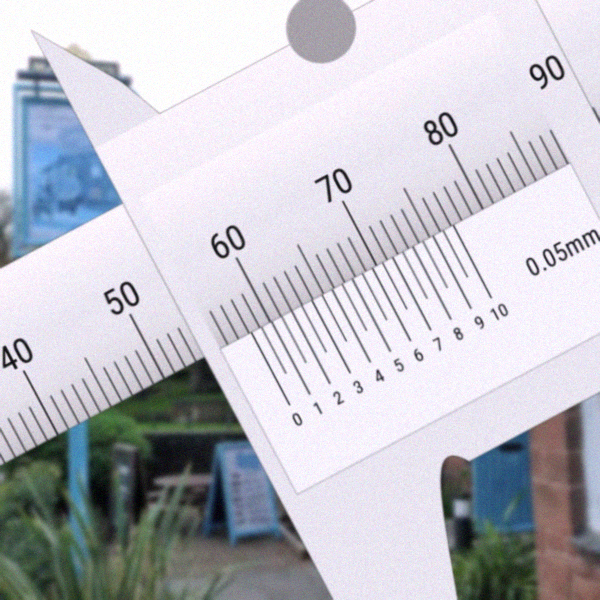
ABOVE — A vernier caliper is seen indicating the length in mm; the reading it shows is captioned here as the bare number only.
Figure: 58.2
